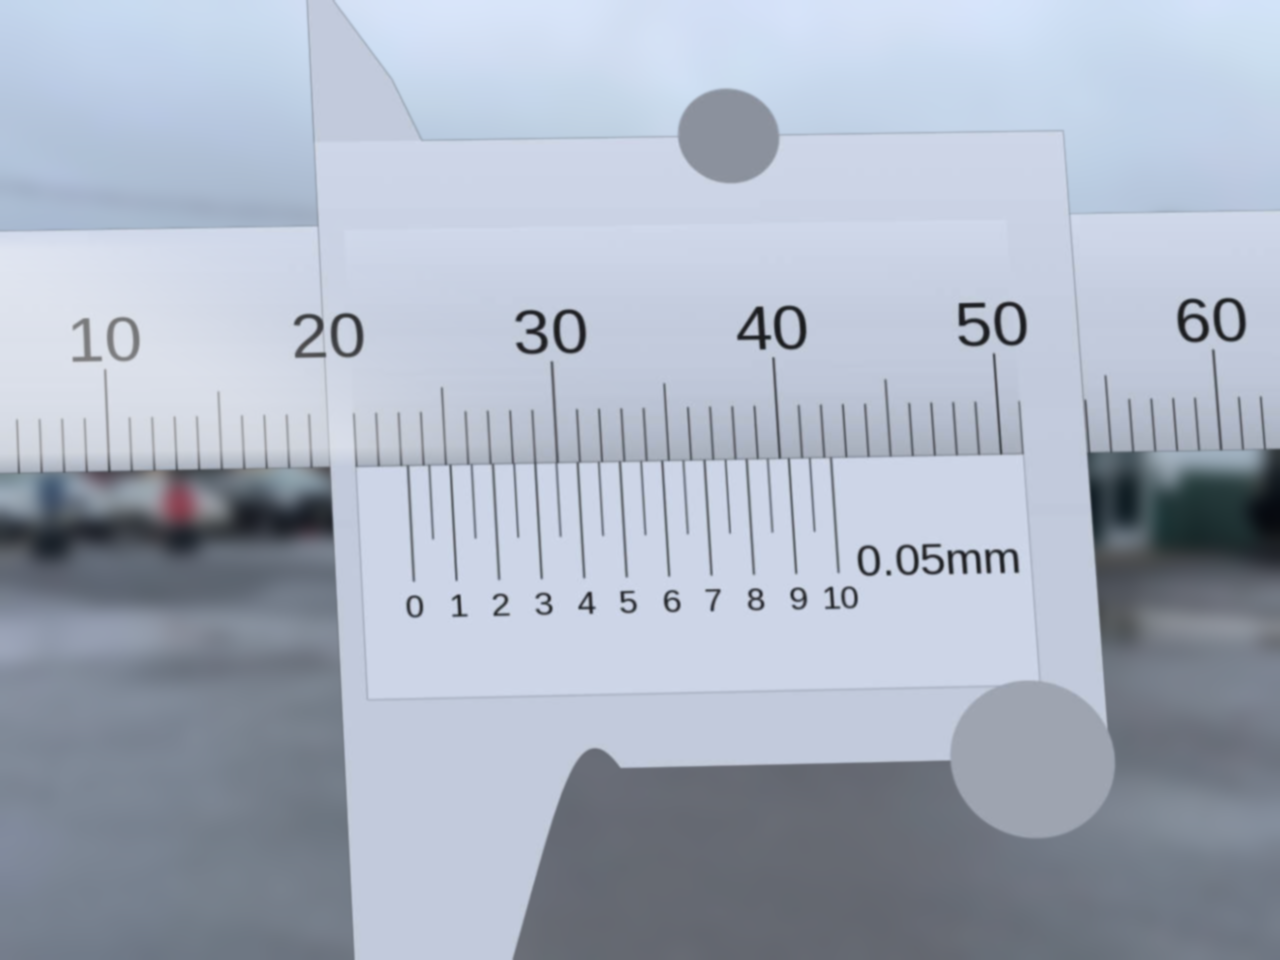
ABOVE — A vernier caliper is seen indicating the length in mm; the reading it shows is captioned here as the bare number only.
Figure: 23.3
